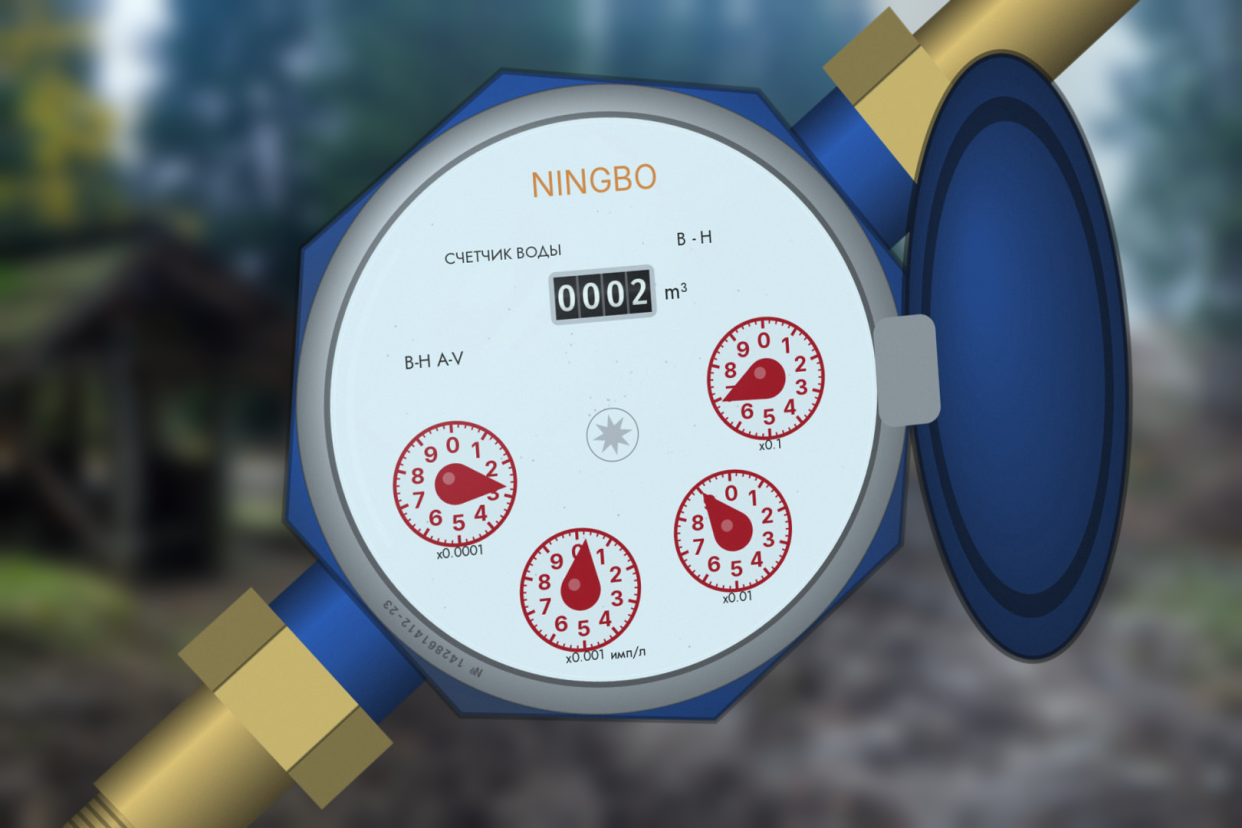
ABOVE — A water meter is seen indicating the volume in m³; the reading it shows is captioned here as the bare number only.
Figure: 2.6902
